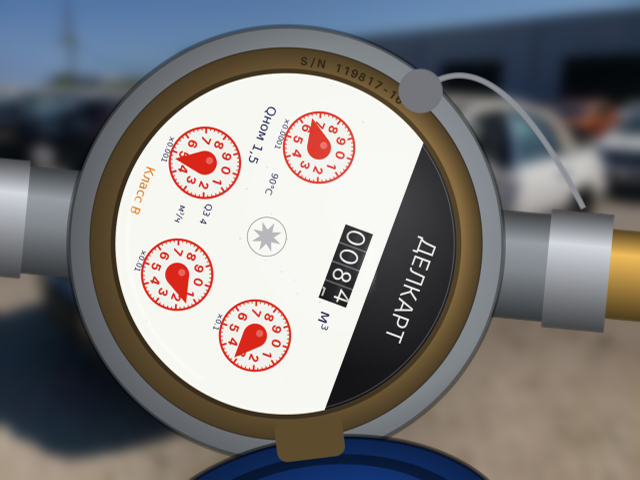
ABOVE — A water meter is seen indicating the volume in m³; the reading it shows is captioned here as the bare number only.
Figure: 84.3146
